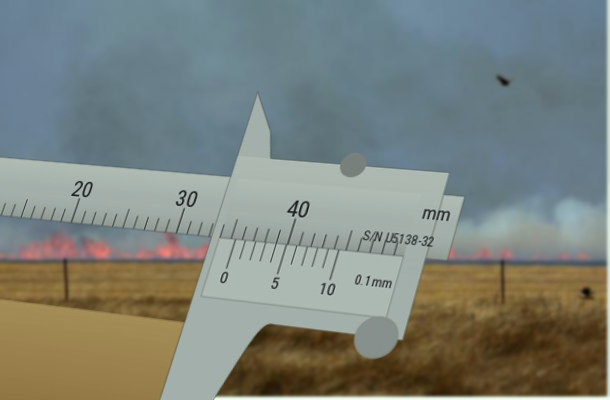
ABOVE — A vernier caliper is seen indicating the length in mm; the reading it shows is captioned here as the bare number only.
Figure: 35.4
